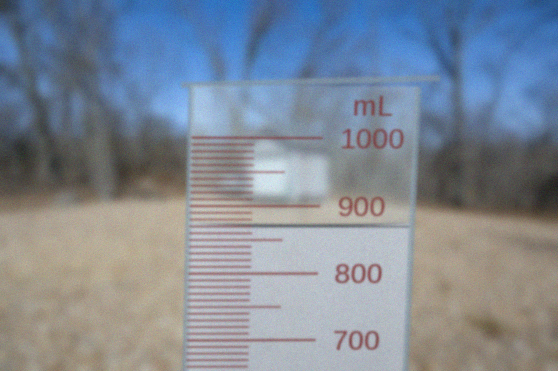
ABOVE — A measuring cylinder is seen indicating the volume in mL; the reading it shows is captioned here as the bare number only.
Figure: 870
